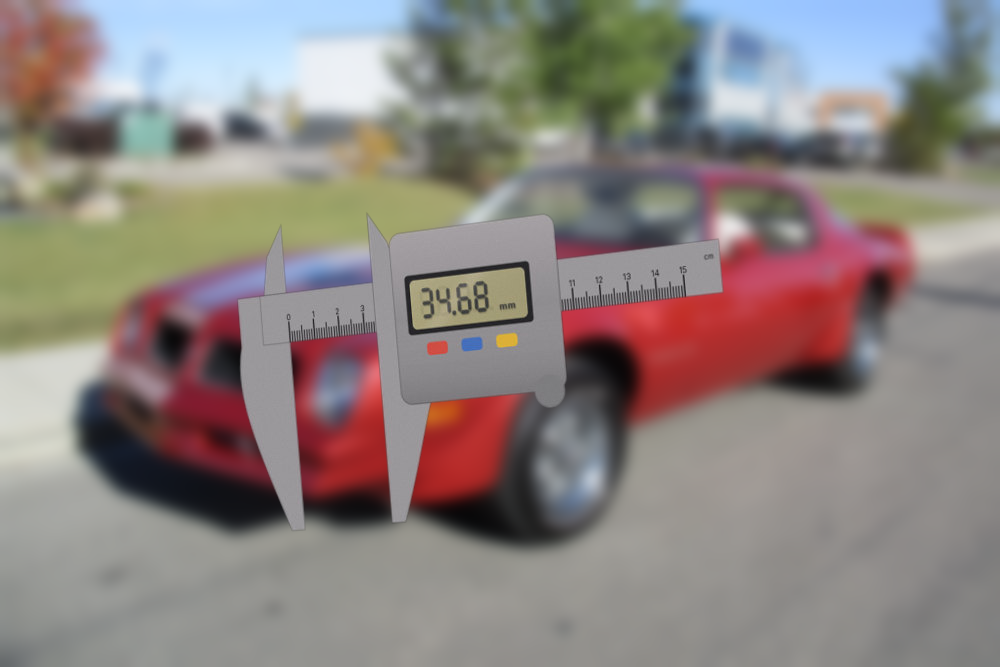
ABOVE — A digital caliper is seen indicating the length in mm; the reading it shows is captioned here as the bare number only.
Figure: 34.68
